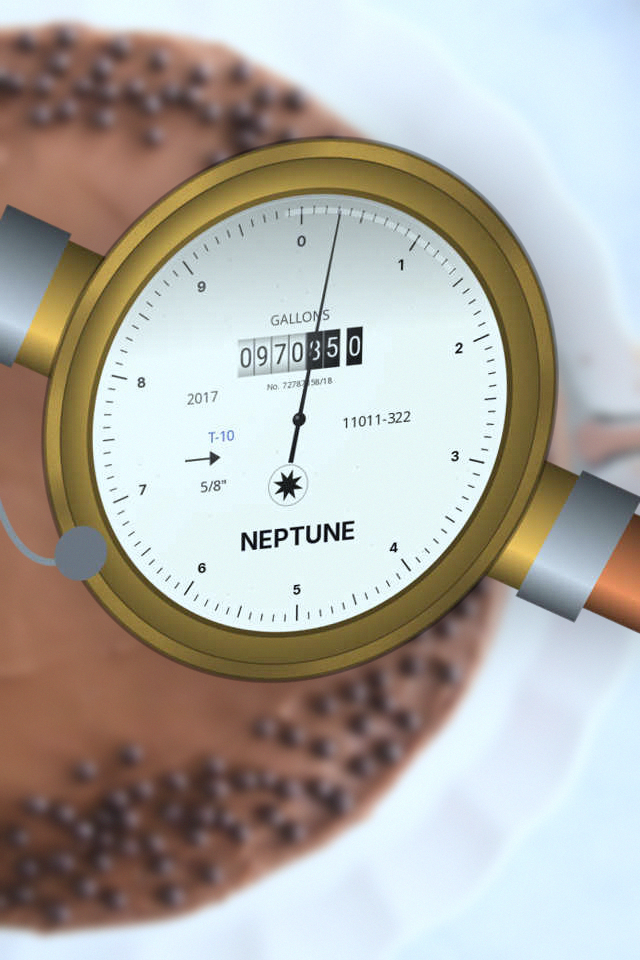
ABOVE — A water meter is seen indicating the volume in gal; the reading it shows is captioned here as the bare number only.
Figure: 970850.3
